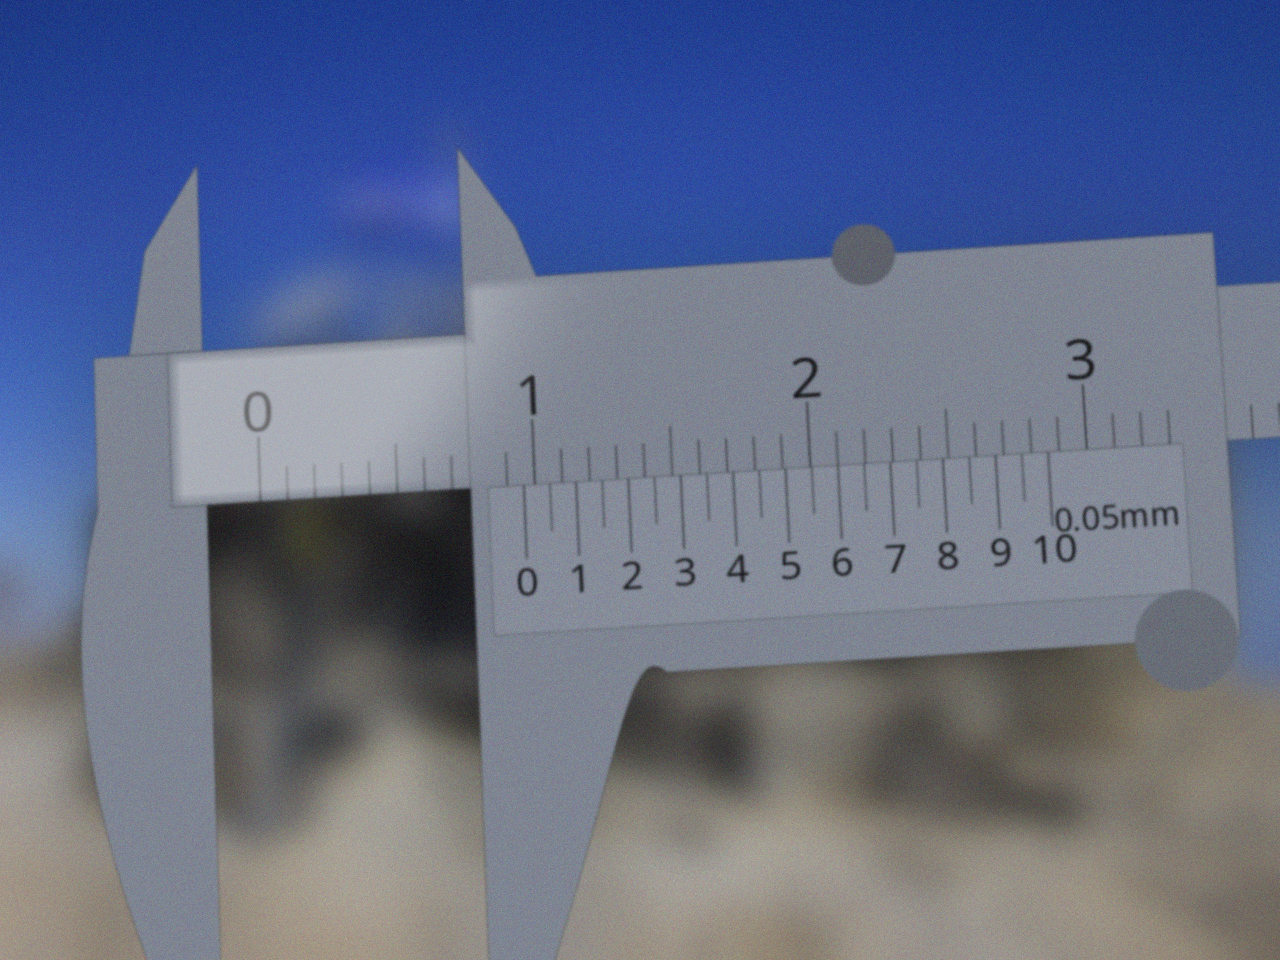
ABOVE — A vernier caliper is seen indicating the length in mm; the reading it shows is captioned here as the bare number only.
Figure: 9.6
